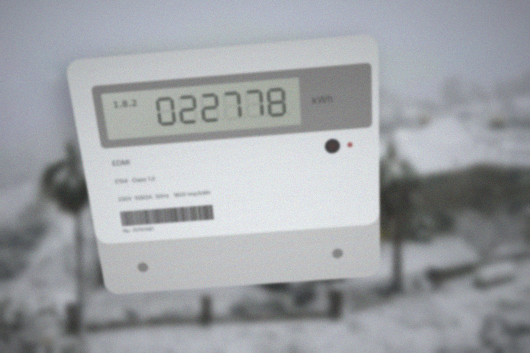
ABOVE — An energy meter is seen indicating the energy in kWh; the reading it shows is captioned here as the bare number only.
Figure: 22778
